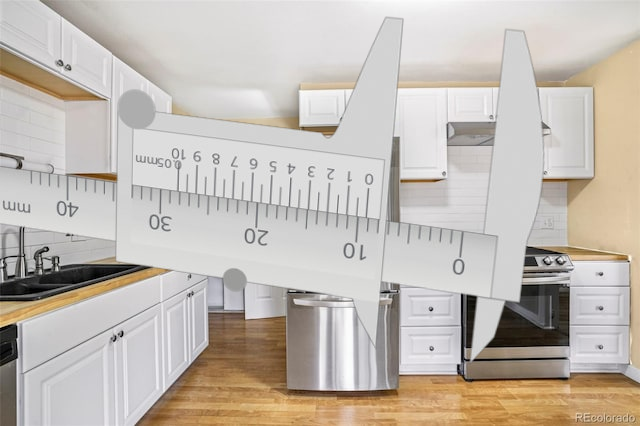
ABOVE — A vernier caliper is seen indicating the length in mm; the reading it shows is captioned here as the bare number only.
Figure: 9.2
